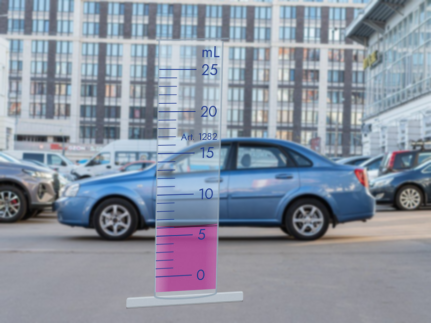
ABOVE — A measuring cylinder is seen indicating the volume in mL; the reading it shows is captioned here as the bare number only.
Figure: 6
